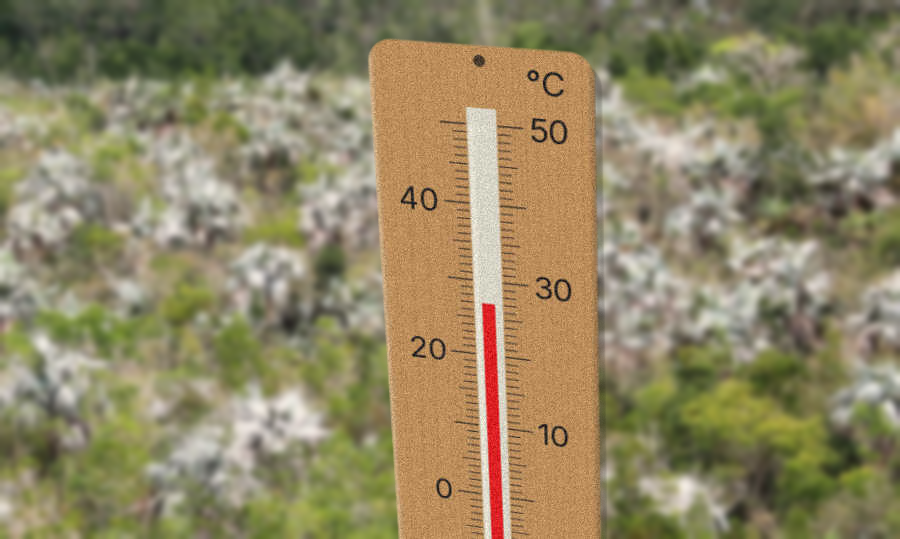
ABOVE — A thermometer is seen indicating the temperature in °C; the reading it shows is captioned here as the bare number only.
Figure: 27
